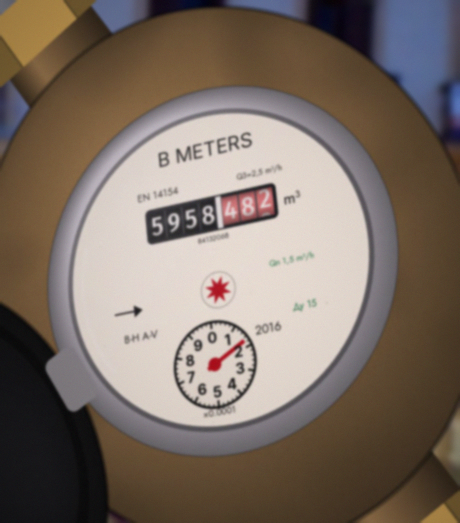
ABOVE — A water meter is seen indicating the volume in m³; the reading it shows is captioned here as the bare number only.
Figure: 5958.4821
